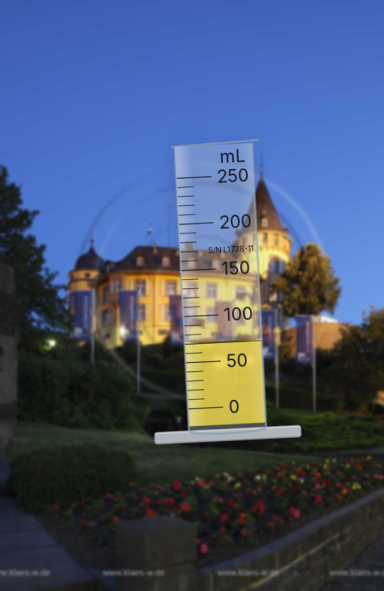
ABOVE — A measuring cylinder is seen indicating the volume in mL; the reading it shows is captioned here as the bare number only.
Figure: 70
